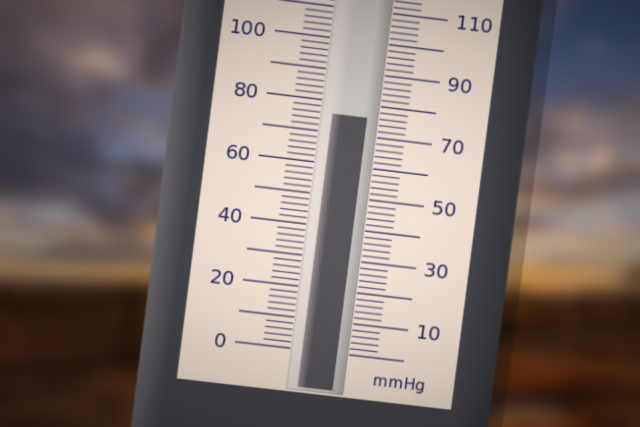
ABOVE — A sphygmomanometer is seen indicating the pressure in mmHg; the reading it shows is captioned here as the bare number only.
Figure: 76
